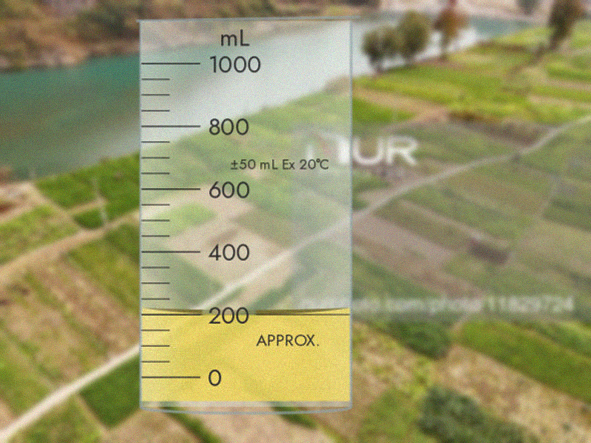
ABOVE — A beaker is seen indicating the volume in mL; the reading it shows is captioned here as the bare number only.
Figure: 200
